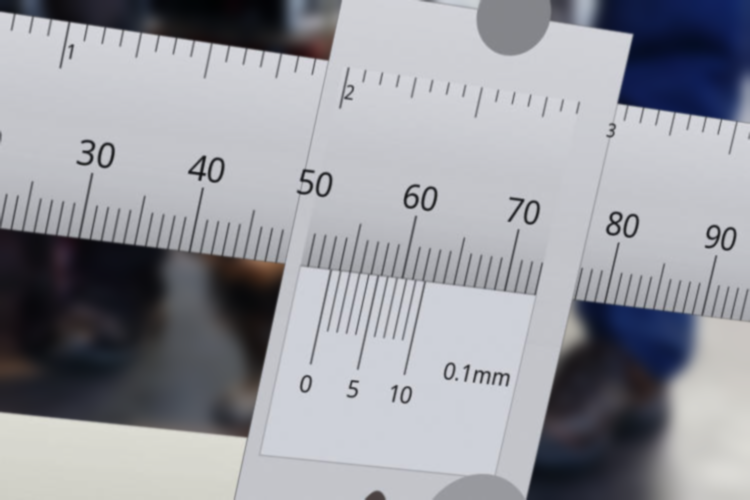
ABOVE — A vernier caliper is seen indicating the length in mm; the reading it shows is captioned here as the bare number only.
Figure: 53.2
